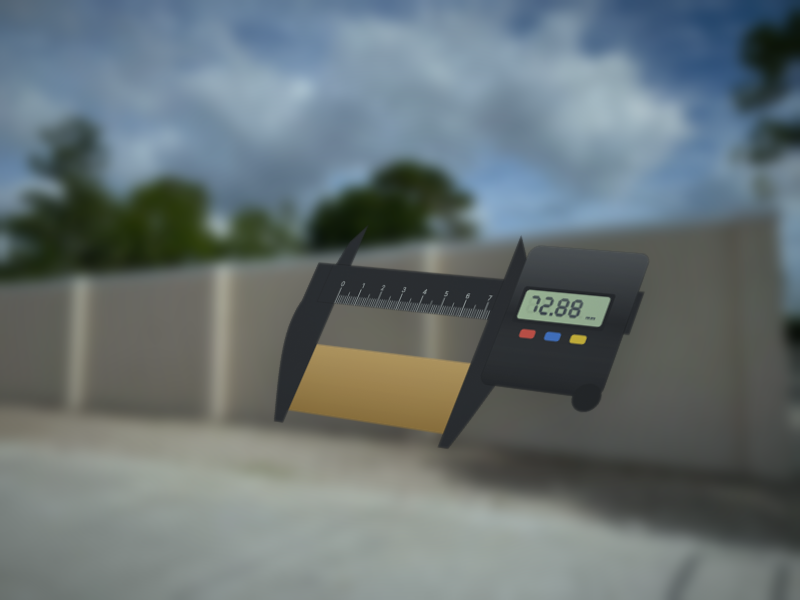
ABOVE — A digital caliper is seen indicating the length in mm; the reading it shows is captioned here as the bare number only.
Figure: 72.88
